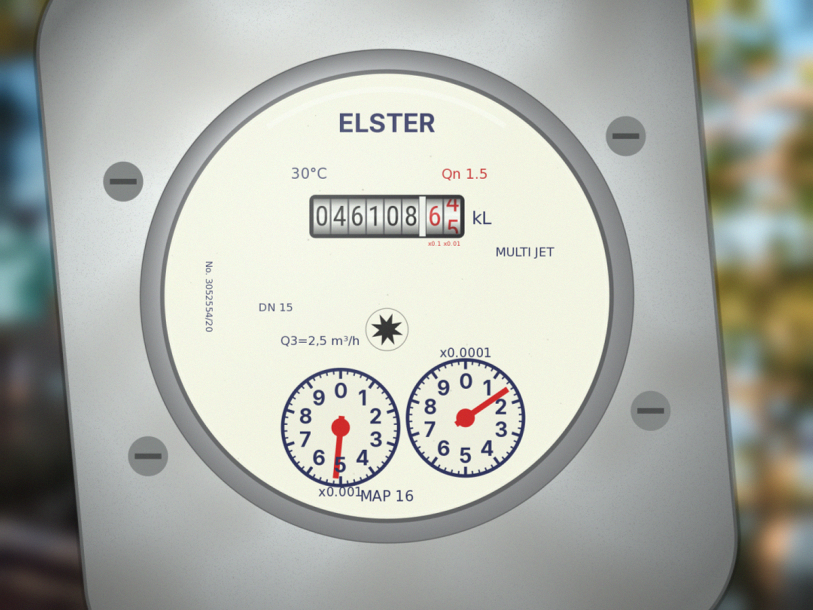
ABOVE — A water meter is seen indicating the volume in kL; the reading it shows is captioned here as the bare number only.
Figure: 46108.6451
